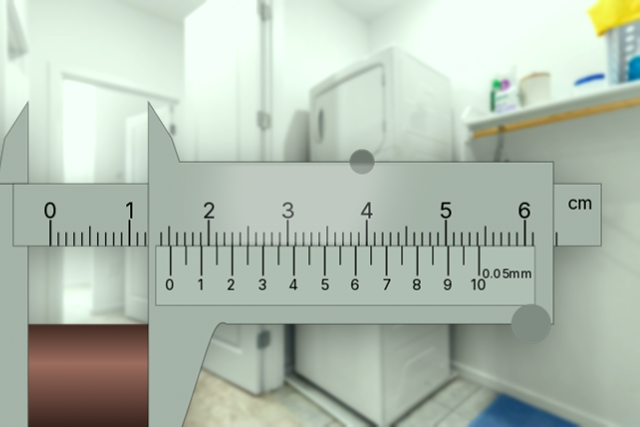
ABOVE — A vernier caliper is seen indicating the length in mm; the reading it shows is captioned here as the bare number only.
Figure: 15.2
